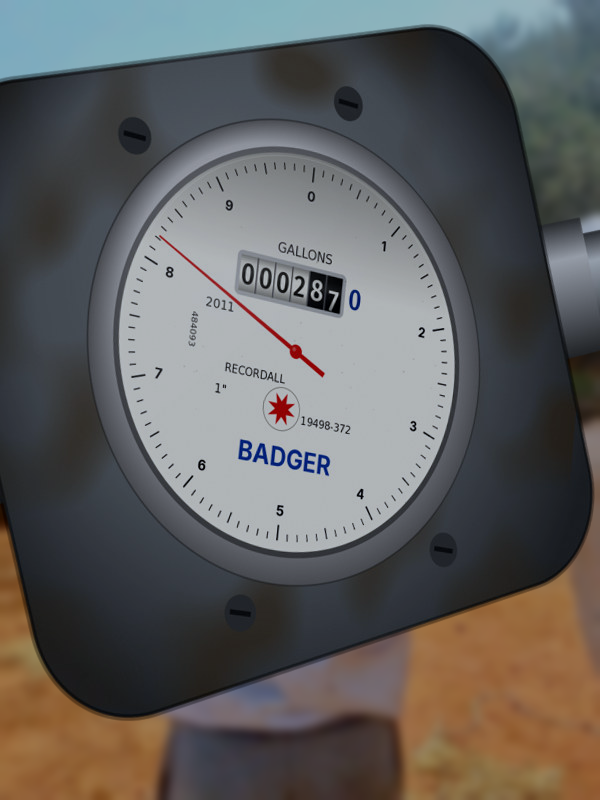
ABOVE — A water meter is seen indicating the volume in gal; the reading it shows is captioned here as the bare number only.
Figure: 2868.2
